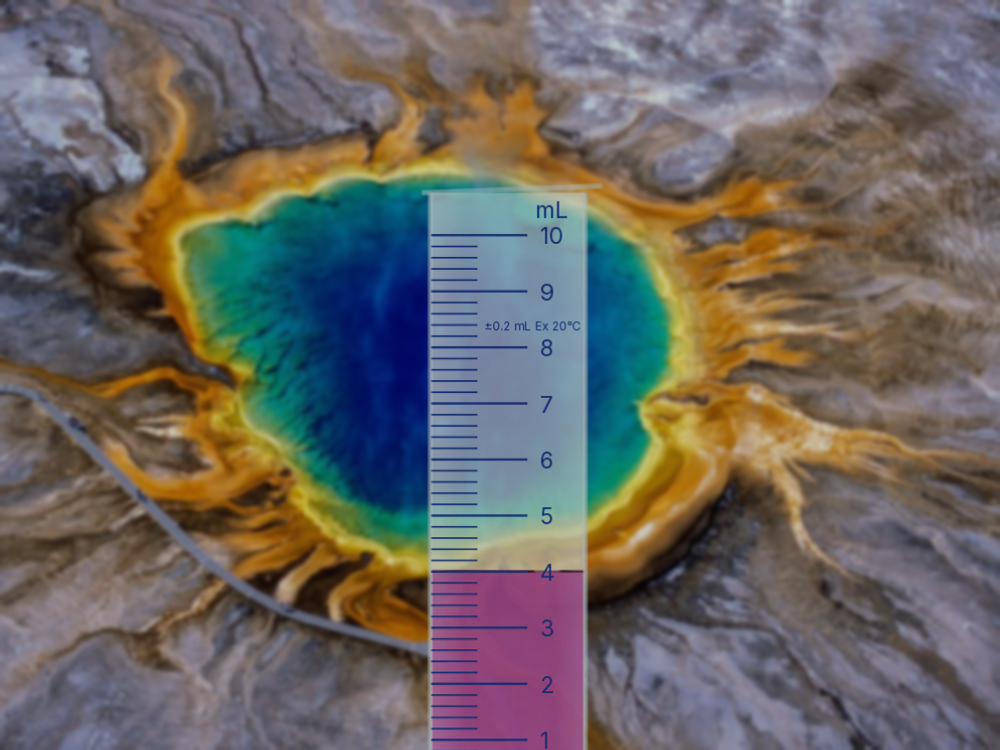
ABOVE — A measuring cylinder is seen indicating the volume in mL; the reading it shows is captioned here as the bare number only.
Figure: 4
